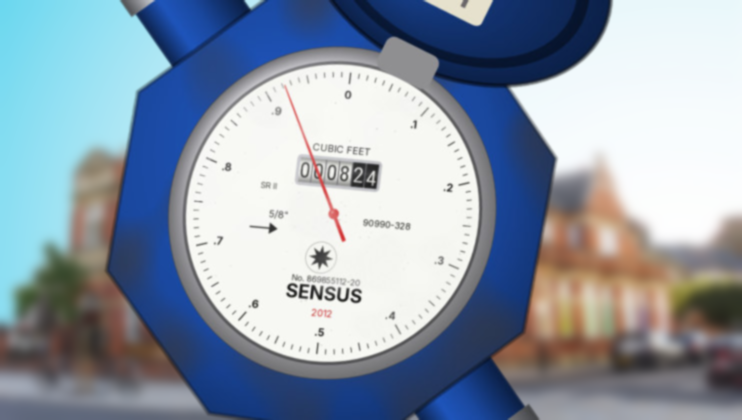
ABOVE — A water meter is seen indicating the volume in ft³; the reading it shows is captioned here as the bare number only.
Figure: 823.92
